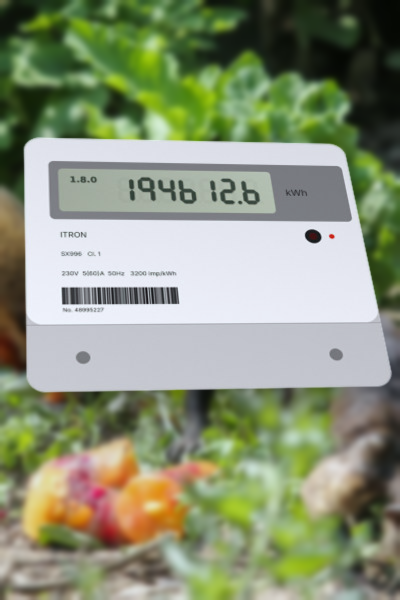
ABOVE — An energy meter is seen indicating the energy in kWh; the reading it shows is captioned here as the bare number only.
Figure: 194612.6
